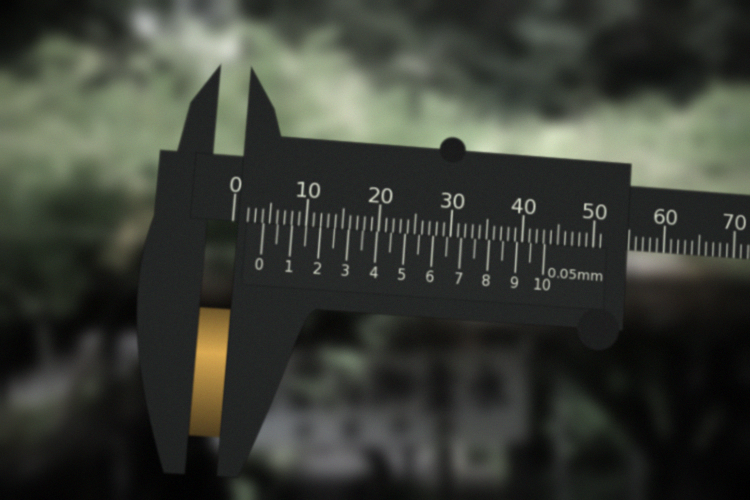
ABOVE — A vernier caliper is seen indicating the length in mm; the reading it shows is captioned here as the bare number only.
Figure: 4.2
